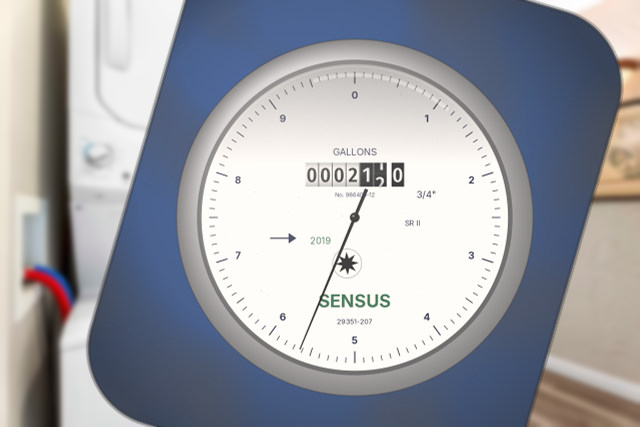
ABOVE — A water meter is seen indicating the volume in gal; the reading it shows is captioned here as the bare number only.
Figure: 2115.6
